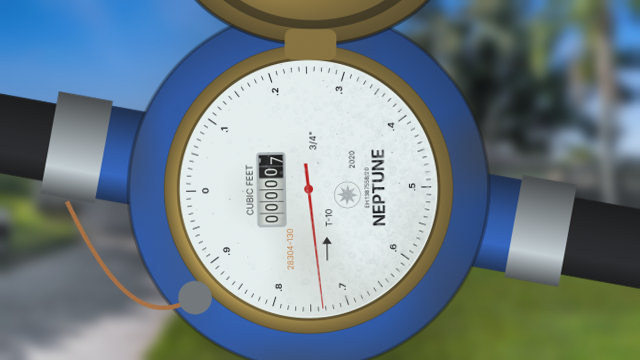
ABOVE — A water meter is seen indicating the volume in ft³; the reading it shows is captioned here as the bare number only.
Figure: 6.73
